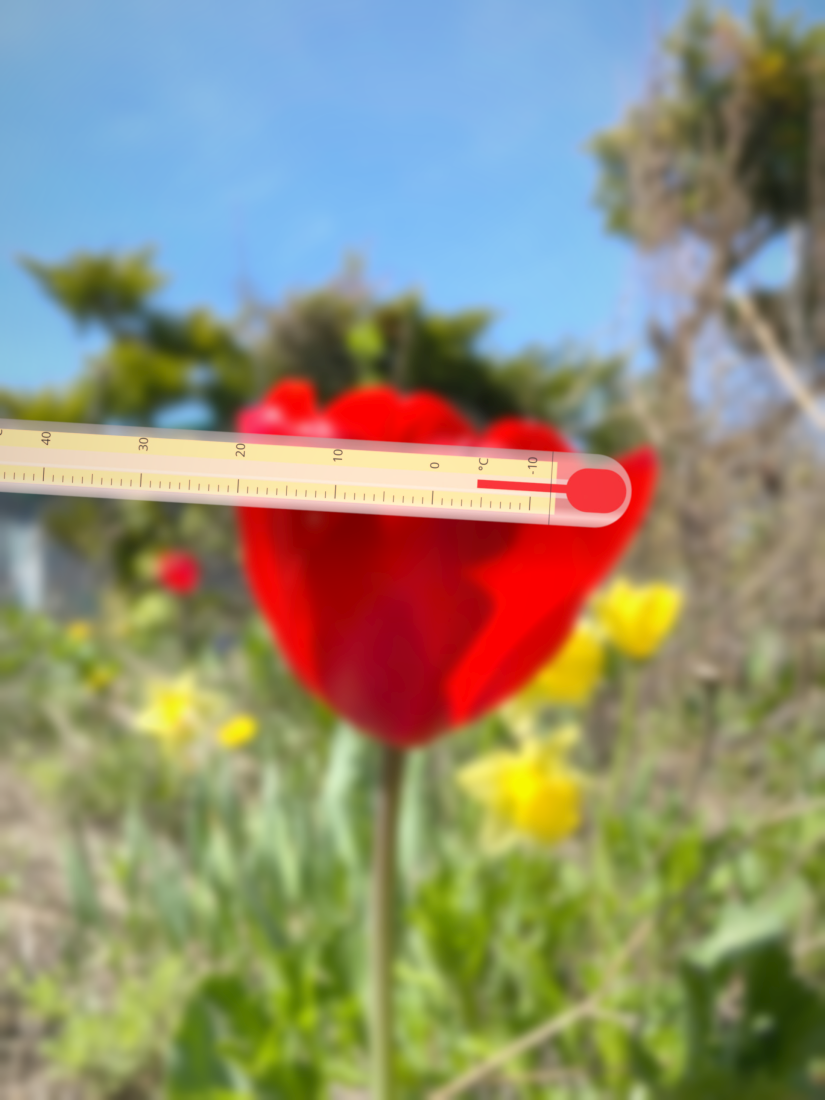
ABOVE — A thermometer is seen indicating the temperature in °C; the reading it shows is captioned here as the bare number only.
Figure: -4.5
